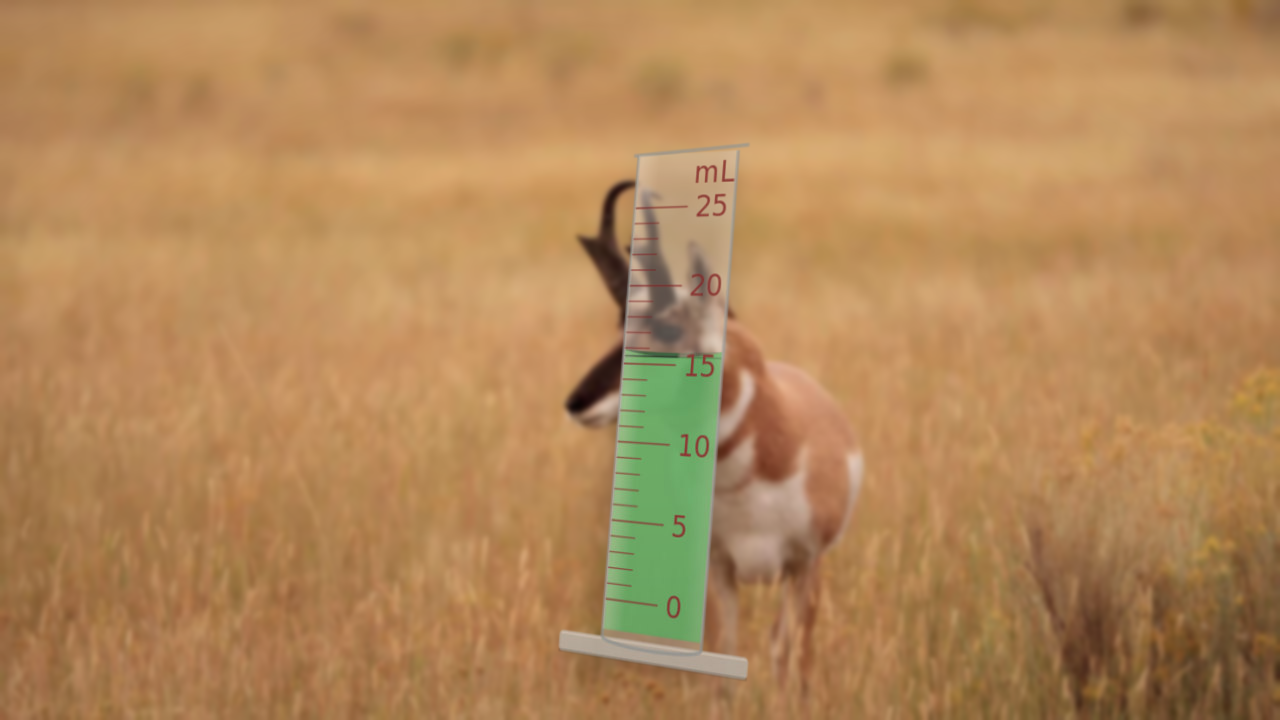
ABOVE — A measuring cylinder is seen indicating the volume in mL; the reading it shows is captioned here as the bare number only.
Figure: 15.5
